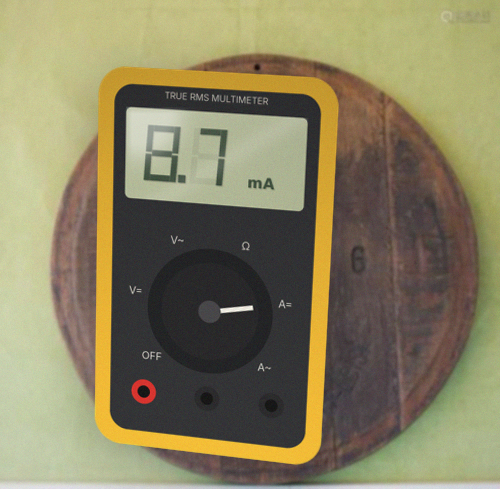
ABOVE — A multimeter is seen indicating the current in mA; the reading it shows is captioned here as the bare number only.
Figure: 8.7
